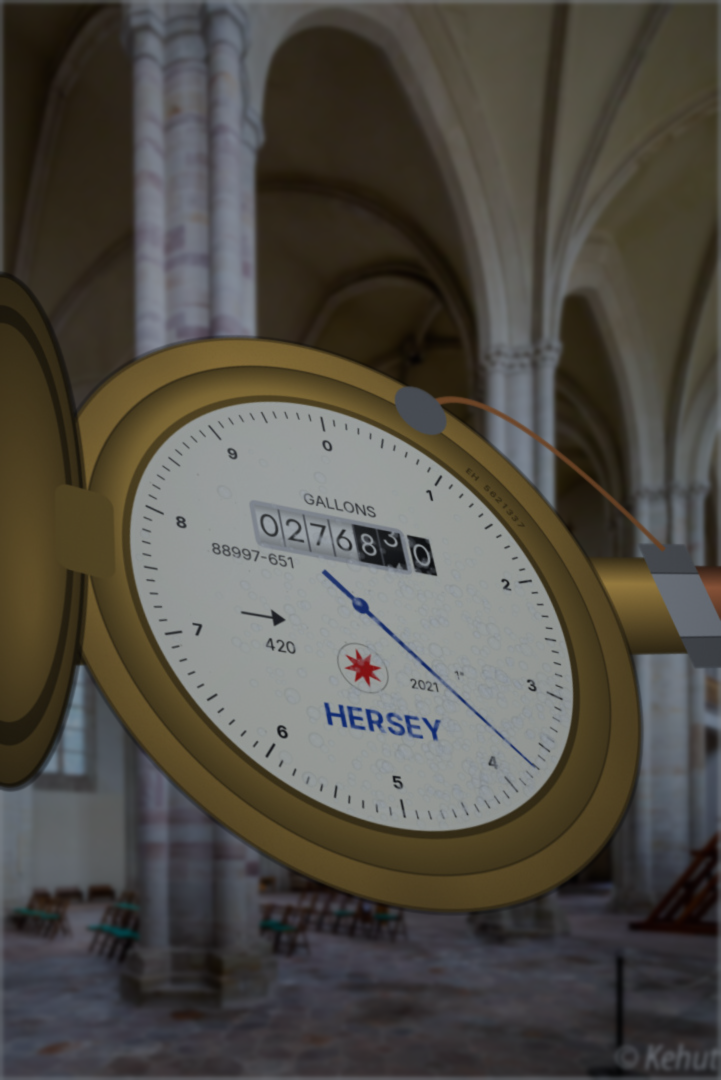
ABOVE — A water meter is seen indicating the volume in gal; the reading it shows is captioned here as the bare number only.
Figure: 276833.7
